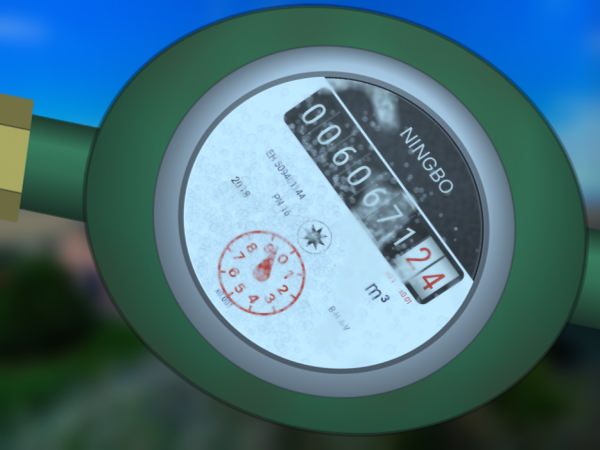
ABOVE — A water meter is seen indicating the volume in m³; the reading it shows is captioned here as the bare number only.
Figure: 60671.239
